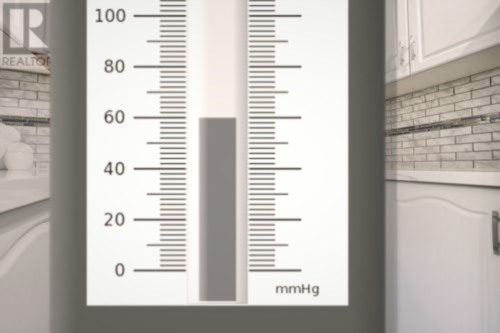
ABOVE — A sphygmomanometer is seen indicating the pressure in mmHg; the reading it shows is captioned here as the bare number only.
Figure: 60
